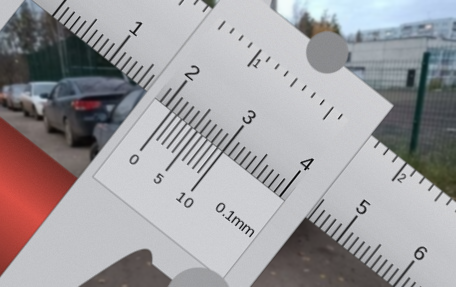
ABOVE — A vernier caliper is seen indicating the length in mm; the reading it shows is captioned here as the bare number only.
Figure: 21.0
